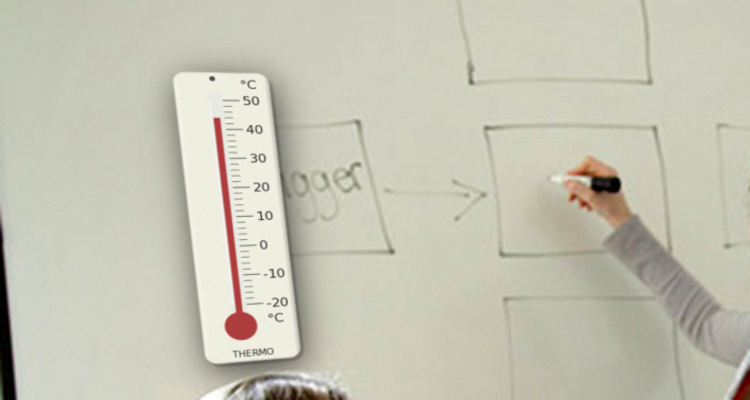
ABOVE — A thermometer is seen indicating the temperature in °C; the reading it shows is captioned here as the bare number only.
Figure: 44
